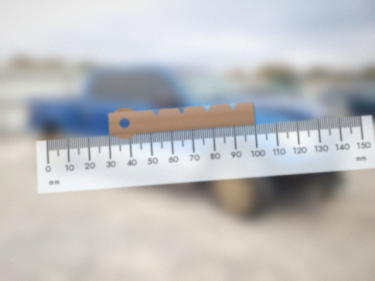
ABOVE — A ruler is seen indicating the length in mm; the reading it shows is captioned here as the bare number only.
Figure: 70
